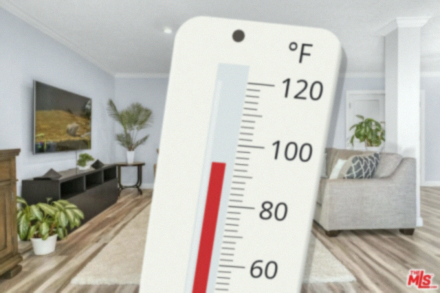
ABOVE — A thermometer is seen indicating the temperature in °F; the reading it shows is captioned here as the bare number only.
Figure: 94
